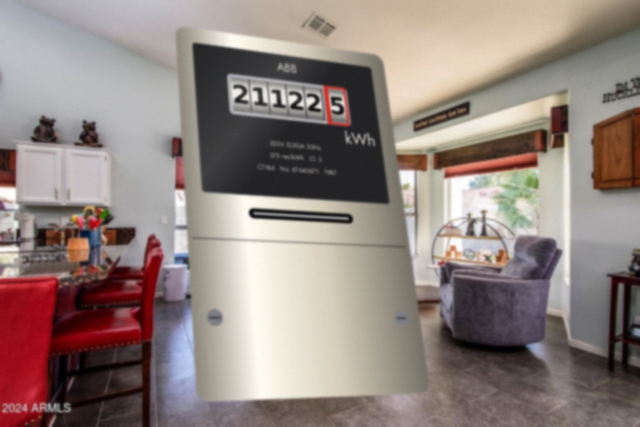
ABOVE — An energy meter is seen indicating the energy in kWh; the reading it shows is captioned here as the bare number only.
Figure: 21122.5
